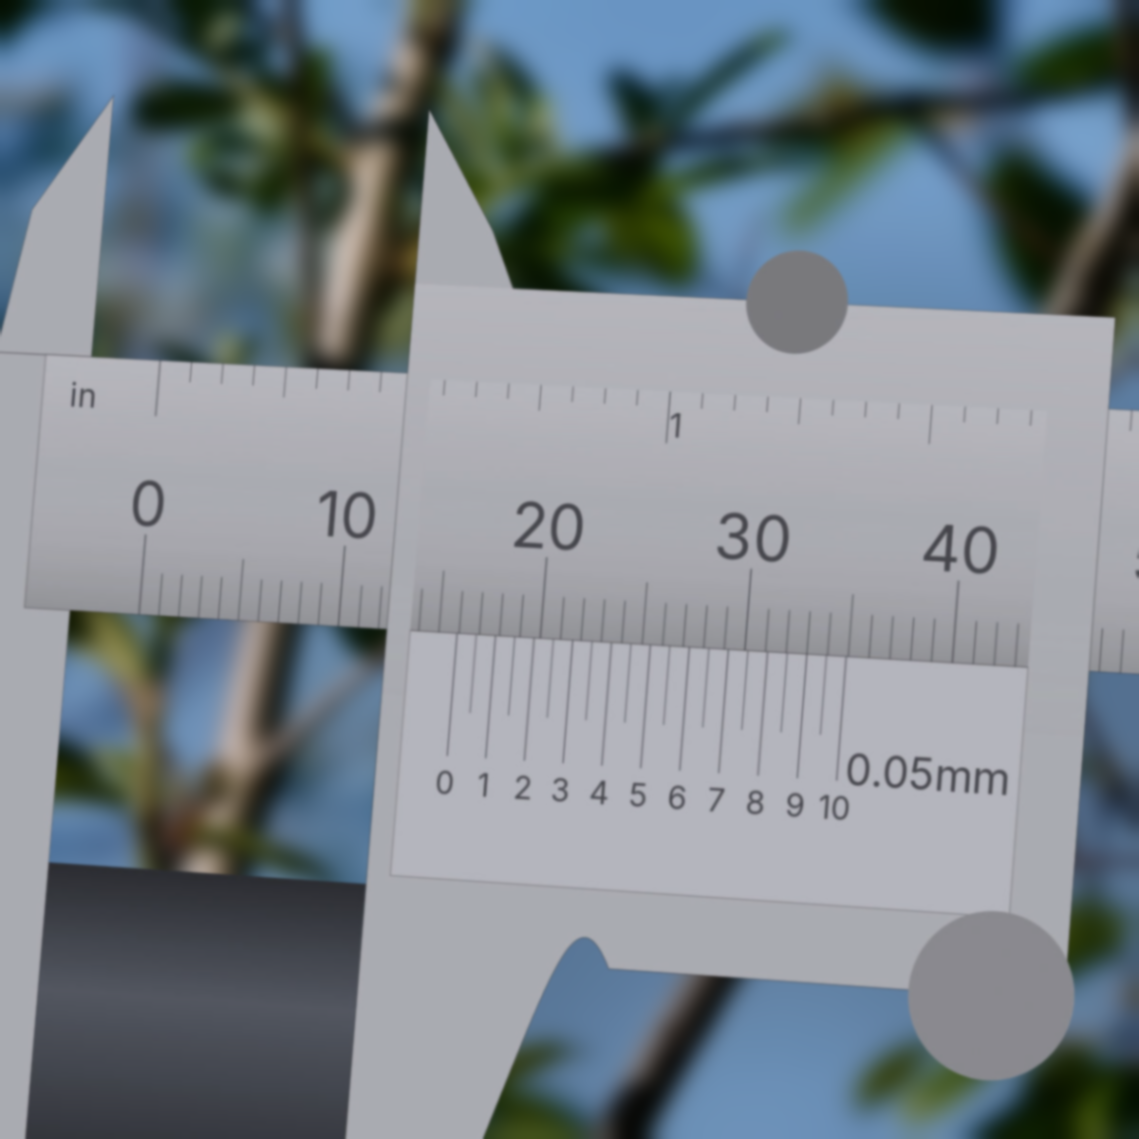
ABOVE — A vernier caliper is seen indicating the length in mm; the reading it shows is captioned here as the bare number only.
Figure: 15.9
